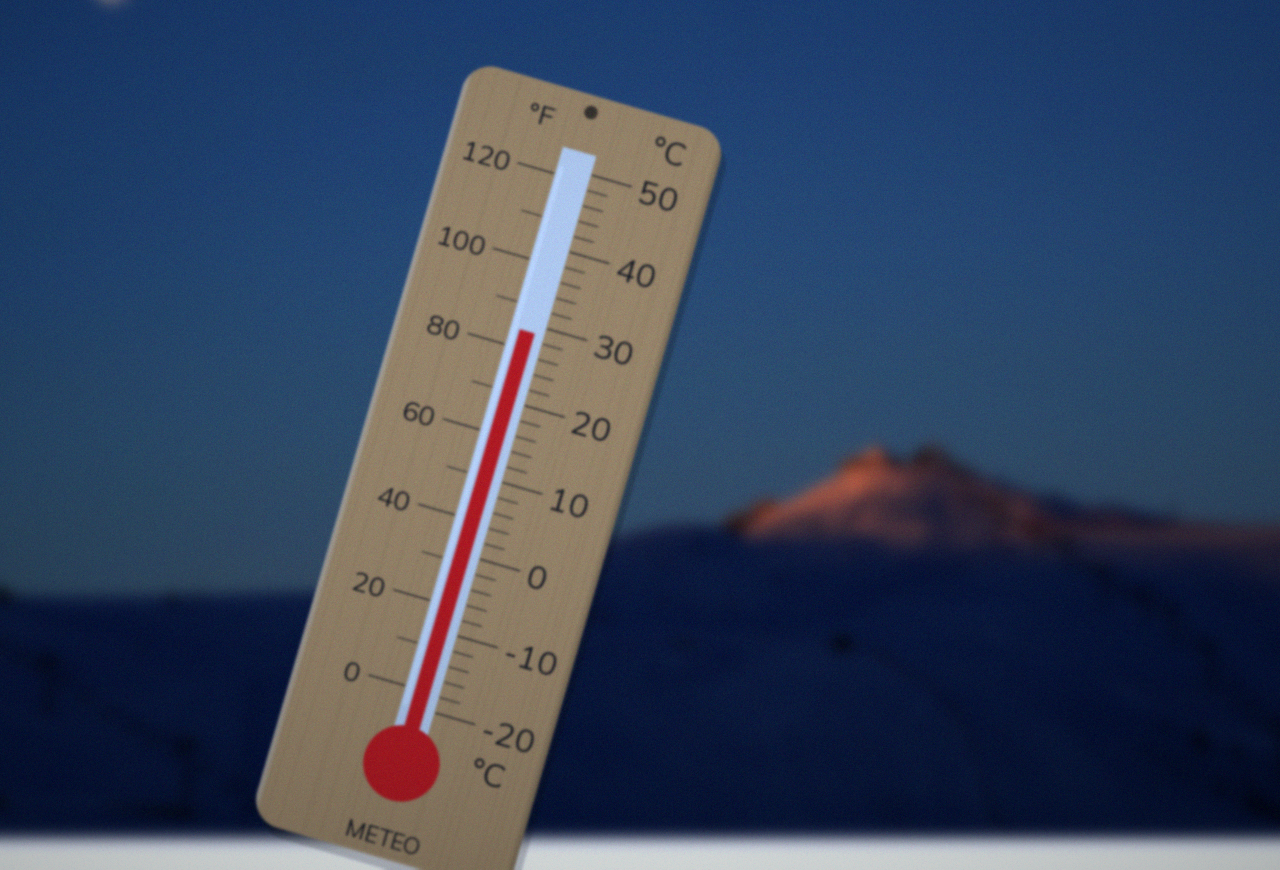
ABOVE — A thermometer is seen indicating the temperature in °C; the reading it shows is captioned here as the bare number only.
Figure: 29
